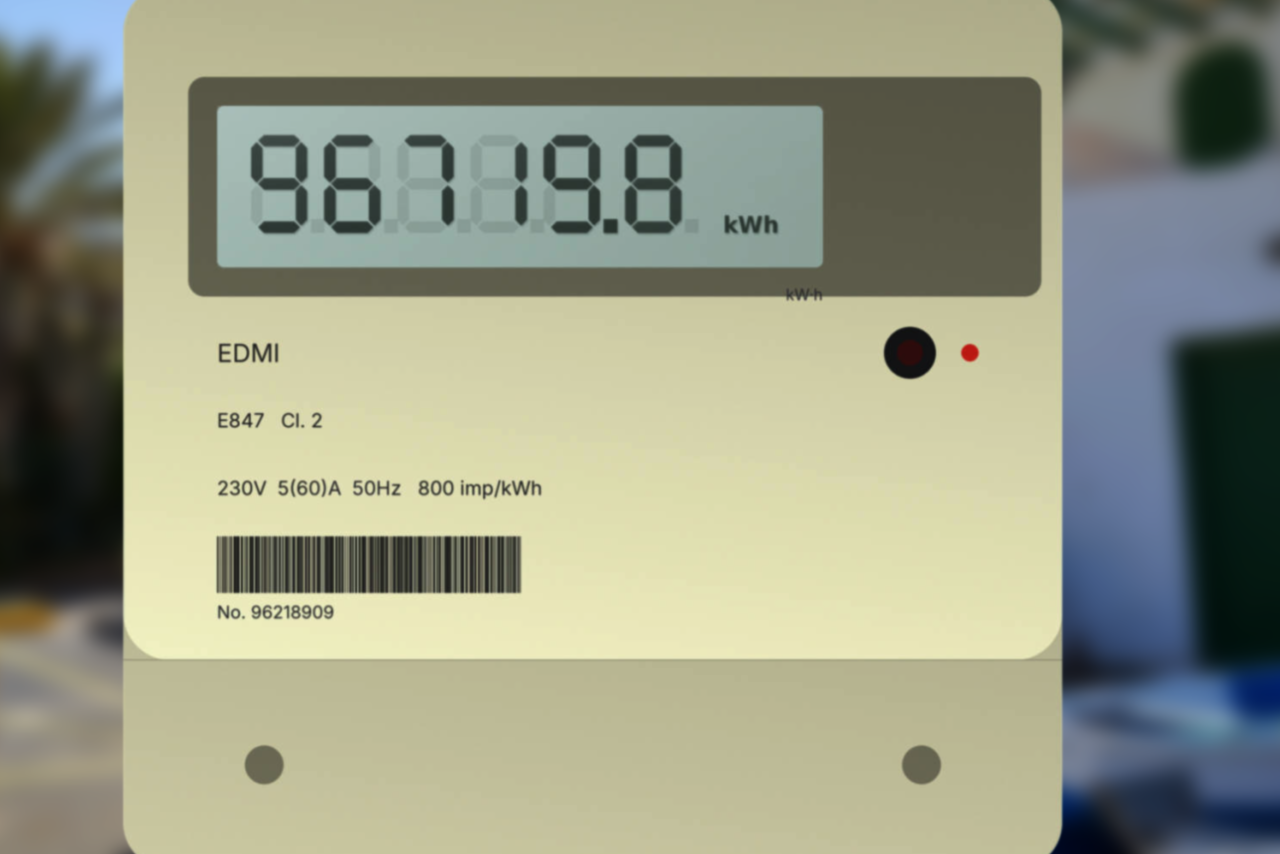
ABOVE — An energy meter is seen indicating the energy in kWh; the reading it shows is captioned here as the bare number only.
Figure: 96719.8
